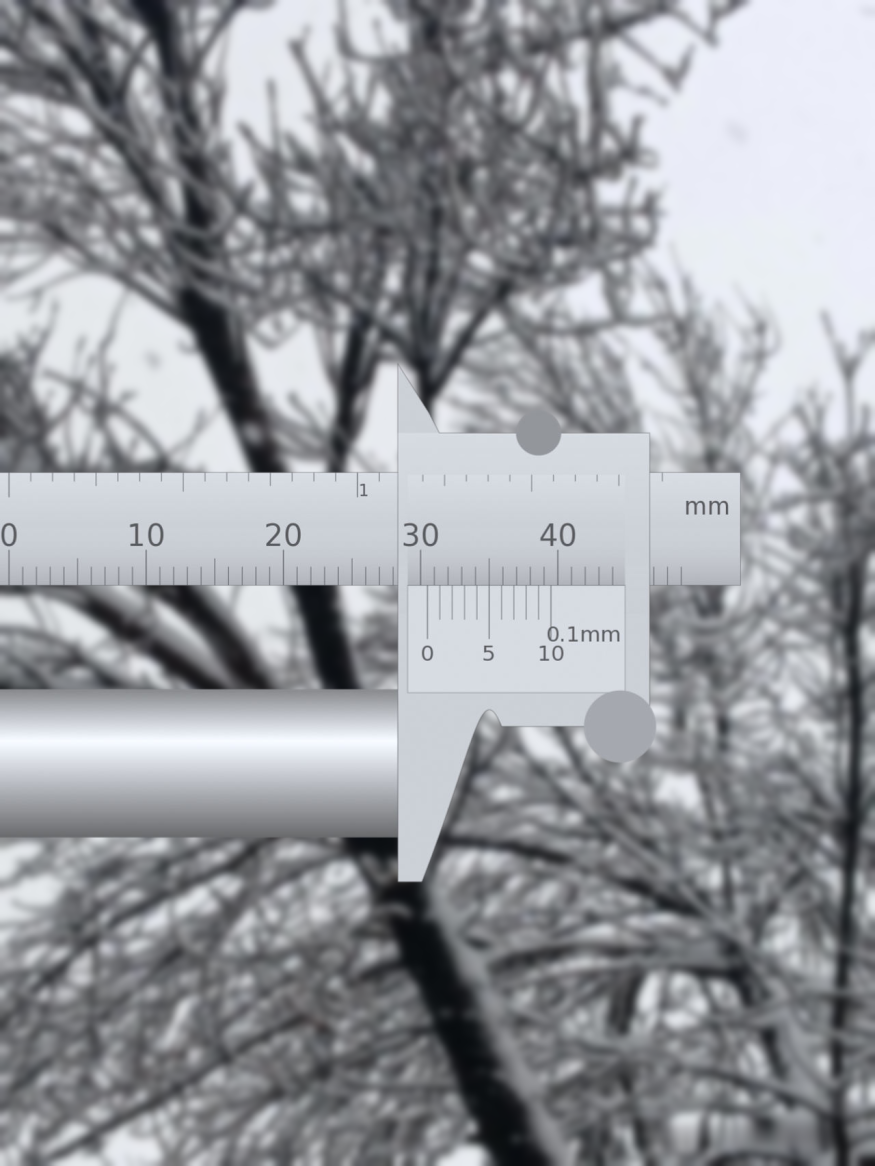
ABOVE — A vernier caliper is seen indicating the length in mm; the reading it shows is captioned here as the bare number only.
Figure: 30.5
